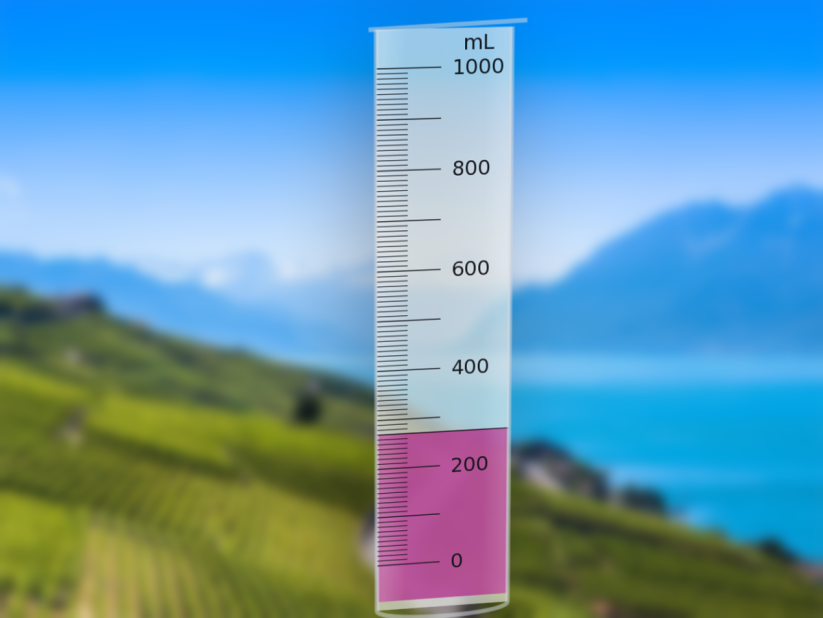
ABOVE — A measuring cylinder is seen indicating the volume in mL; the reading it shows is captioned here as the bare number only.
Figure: 270
